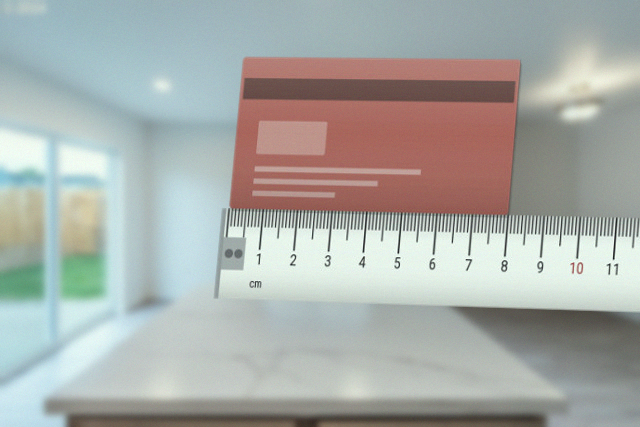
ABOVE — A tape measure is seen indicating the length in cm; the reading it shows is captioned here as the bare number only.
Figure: 8
